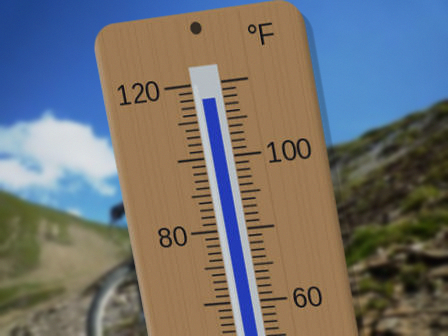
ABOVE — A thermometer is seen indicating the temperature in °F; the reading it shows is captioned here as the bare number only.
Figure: 116
